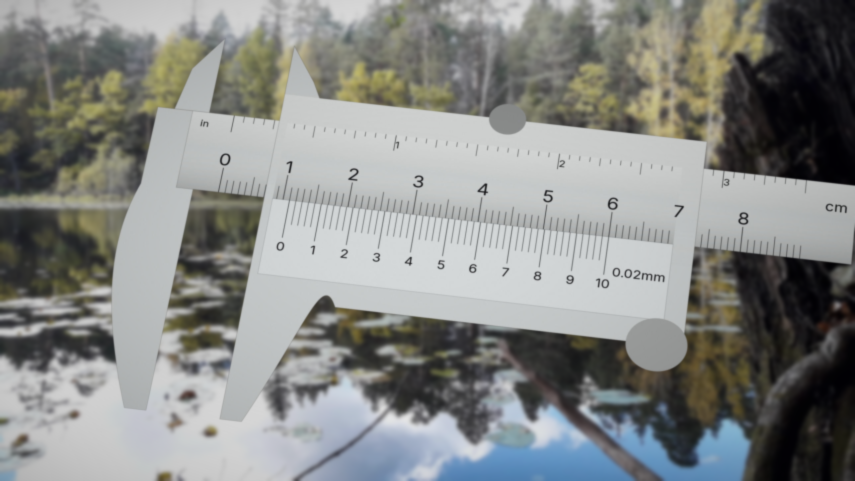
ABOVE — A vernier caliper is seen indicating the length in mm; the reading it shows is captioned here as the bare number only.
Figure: 11.0
